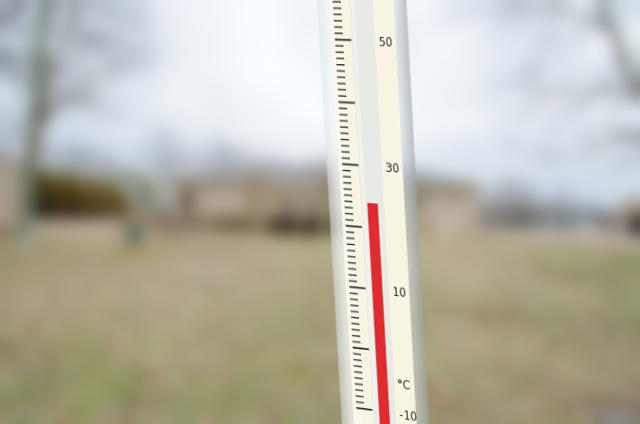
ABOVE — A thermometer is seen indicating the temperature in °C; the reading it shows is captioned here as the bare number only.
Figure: 24
